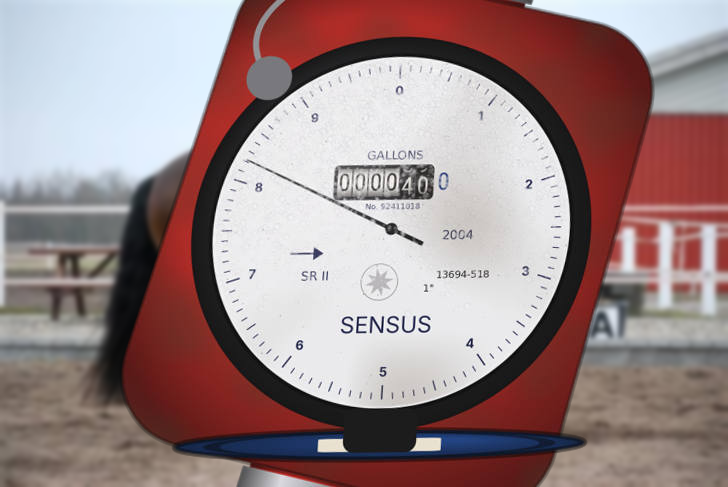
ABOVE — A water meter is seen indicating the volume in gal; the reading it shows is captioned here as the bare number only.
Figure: 398.2
